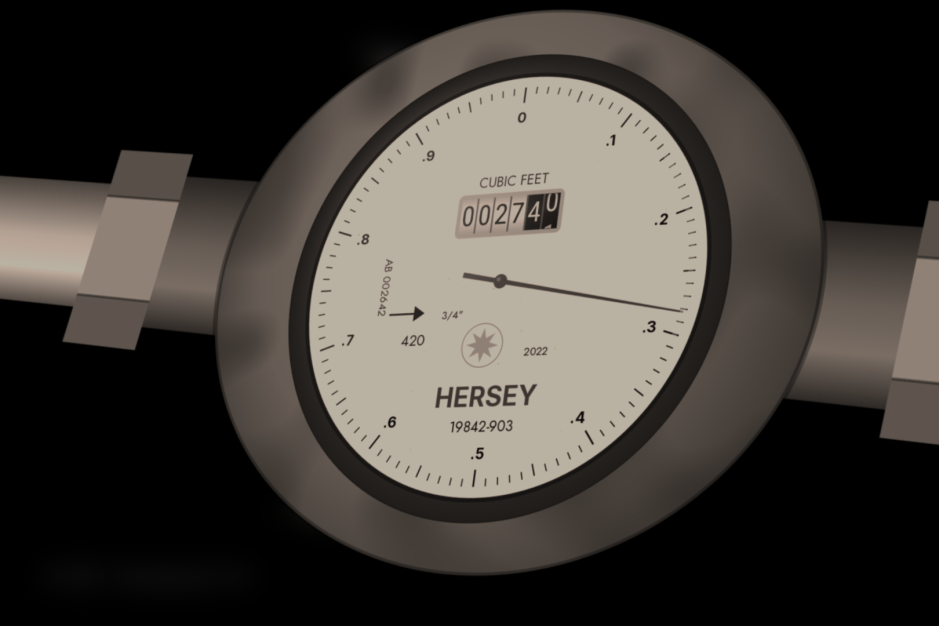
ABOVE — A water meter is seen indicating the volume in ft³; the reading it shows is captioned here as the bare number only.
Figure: 2740.28
